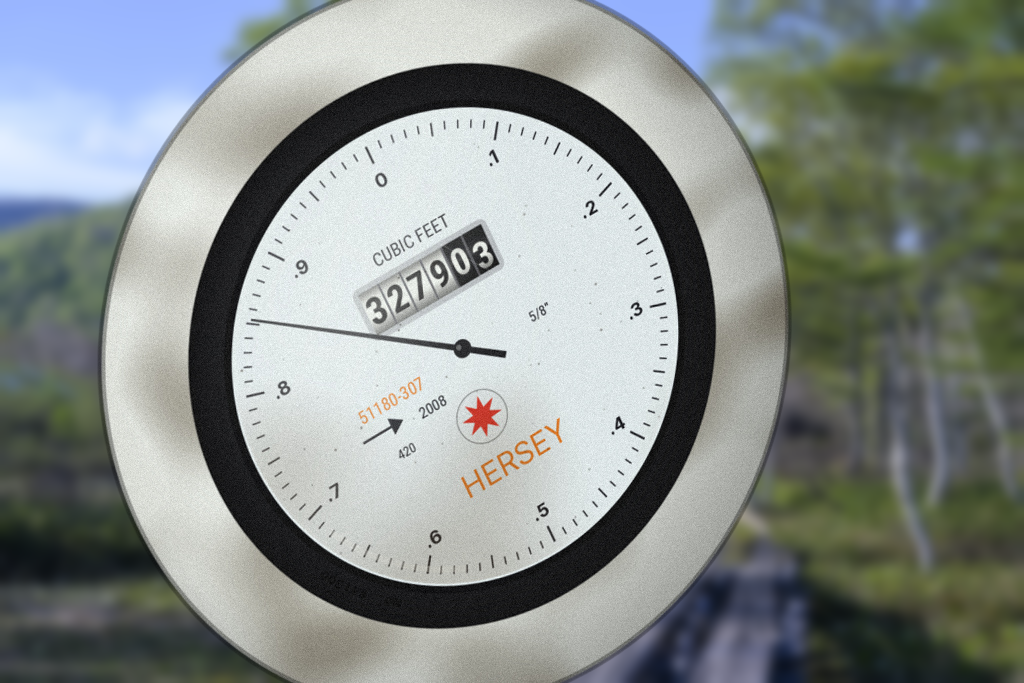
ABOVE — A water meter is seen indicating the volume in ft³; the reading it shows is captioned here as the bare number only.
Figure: 327902.85
